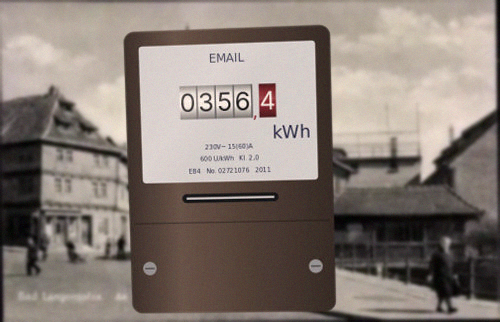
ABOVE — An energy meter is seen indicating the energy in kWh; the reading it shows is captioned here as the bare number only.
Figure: 356.4
